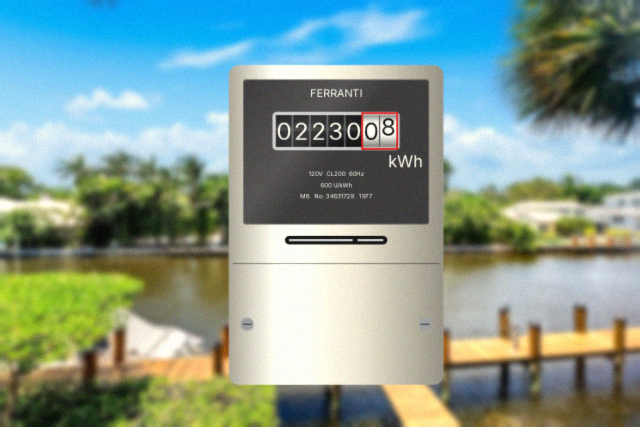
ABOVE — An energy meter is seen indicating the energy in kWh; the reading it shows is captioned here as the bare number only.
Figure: 2230.08
